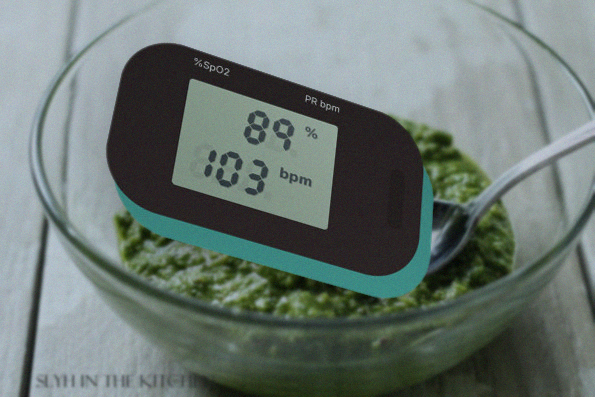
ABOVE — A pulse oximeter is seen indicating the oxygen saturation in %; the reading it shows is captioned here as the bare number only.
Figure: 89
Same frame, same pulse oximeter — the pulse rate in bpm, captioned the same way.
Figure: 103
